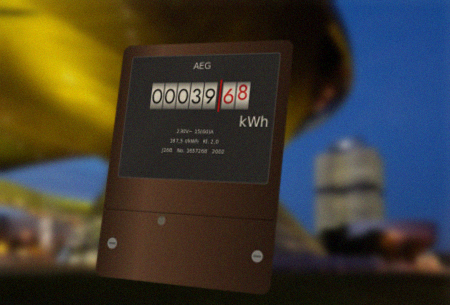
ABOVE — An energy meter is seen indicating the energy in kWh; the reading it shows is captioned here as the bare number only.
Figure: 39.68
